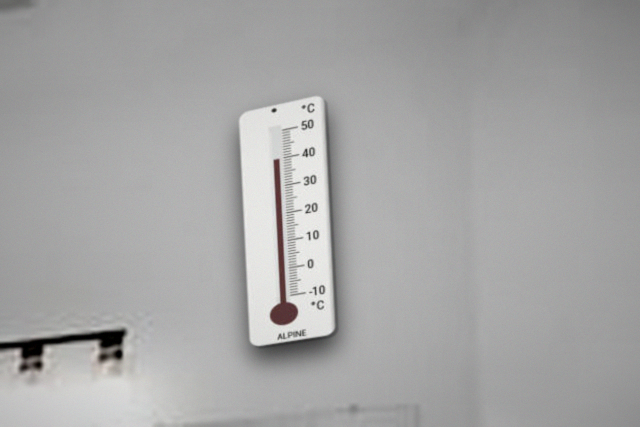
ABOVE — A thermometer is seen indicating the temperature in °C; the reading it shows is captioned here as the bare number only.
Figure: 40
